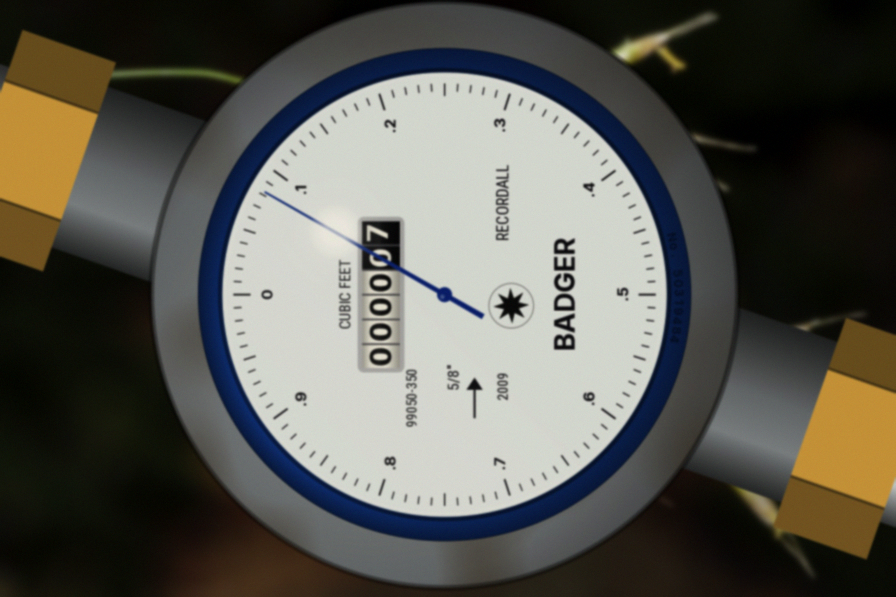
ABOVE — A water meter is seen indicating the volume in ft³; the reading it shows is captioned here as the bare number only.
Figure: 7.08
